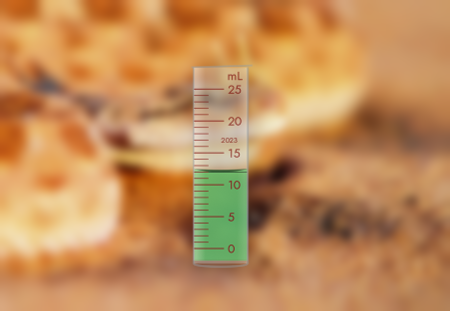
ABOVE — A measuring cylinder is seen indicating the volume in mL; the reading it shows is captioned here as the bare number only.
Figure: 12
